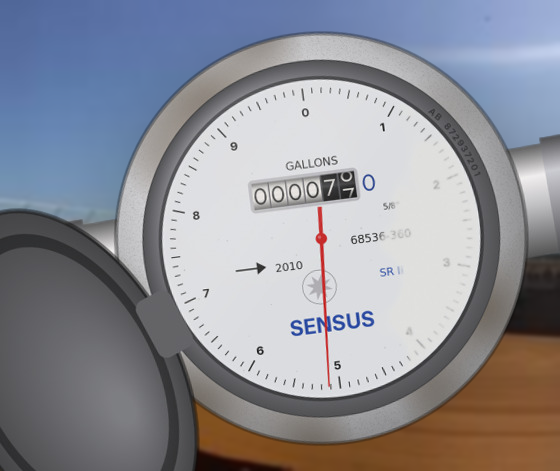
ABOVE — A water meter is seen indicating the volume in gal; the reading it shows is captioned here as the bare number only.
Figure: 765.1
